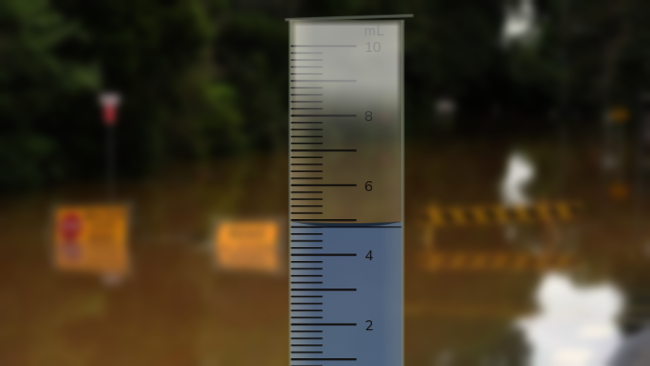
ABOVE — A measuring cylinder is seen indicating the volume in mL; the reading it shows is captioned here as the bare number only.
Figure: 4.8
